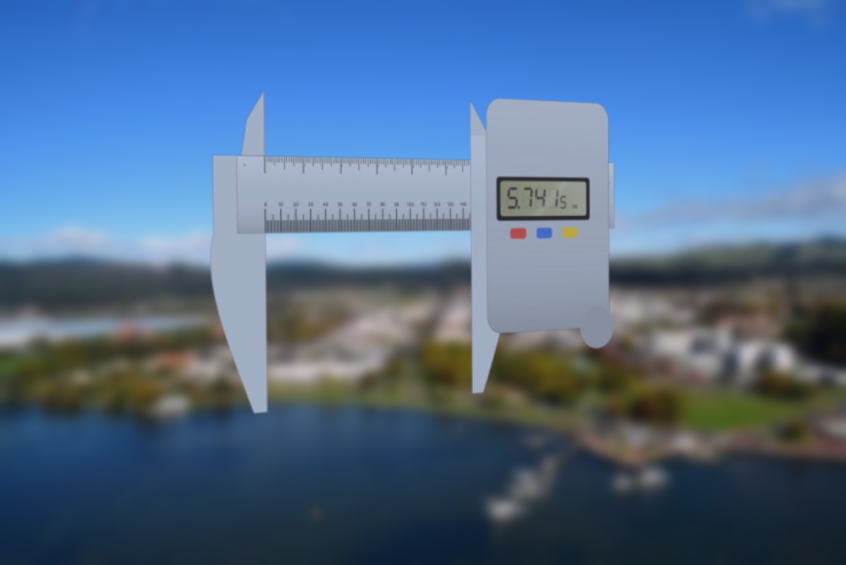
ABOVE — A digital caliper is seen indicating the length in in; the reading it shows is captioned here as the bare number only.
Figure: 5.7415
